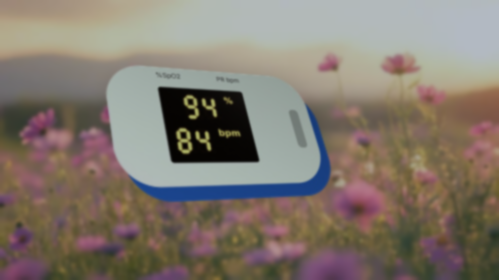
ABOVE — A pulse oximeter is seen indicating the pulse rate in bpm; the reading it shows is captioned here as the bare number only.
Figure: 84
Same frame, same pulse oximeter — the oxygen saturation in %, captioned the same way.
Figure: 94
